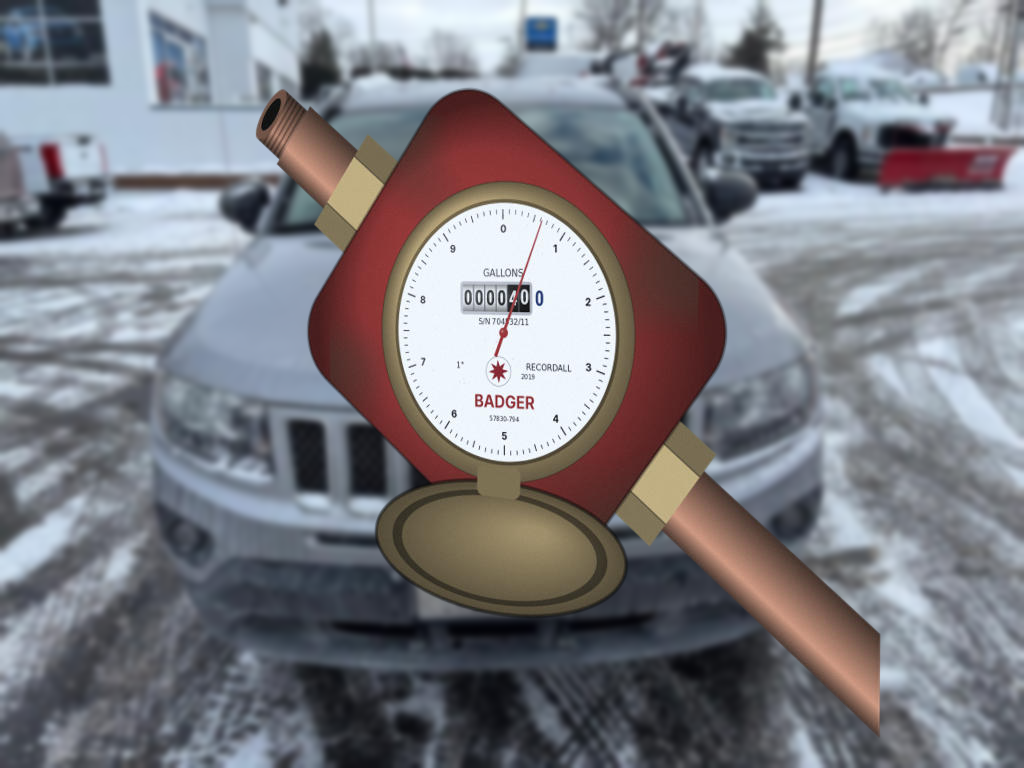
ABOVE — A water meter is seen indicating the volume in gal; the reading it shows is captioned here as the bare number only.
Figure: 400.6
